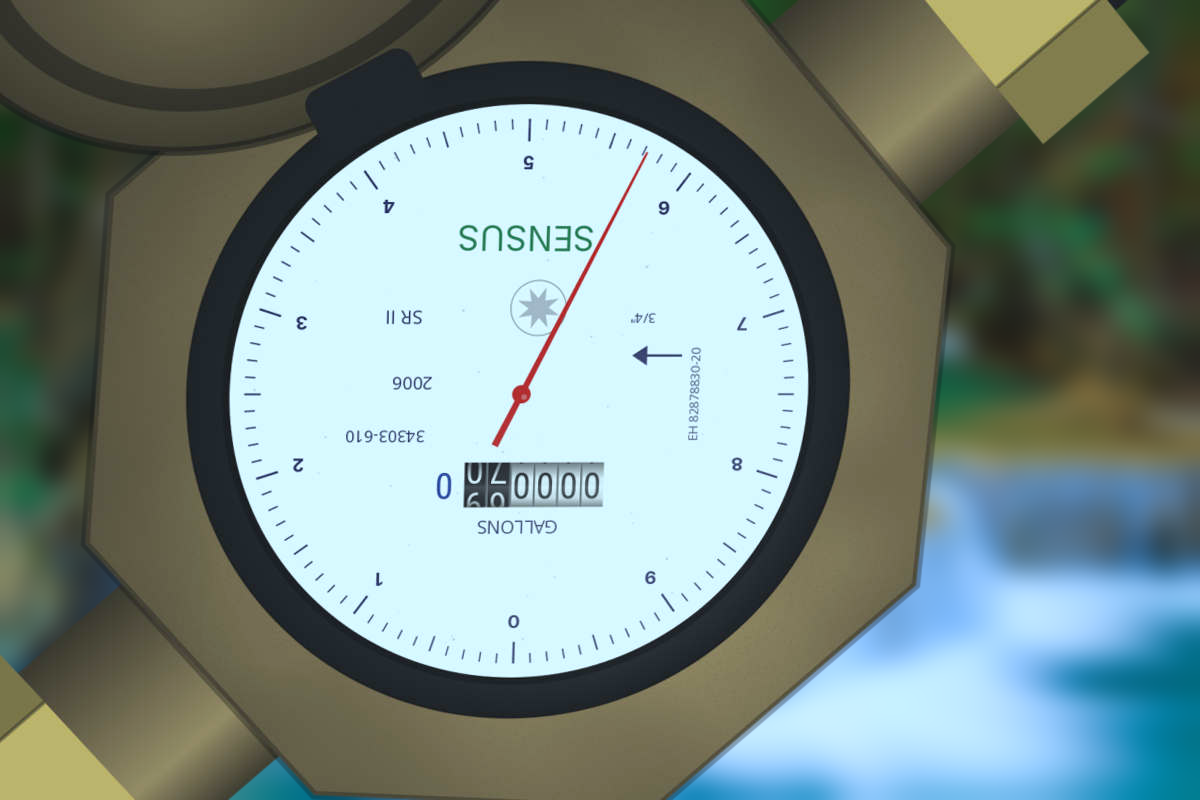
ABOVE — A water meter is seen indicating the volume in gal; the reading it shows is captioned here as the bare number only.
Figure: 695.7
